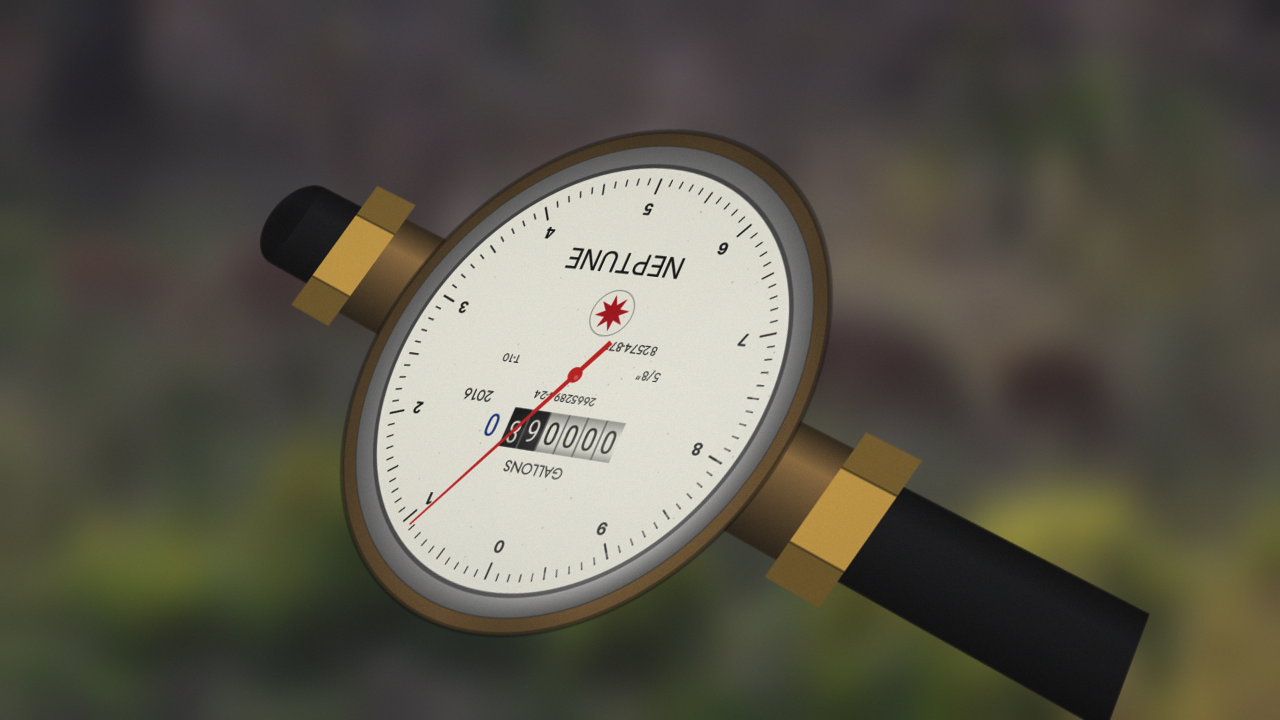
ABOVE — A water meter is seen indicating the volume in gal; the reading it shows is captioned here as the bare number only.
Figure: 680.9
